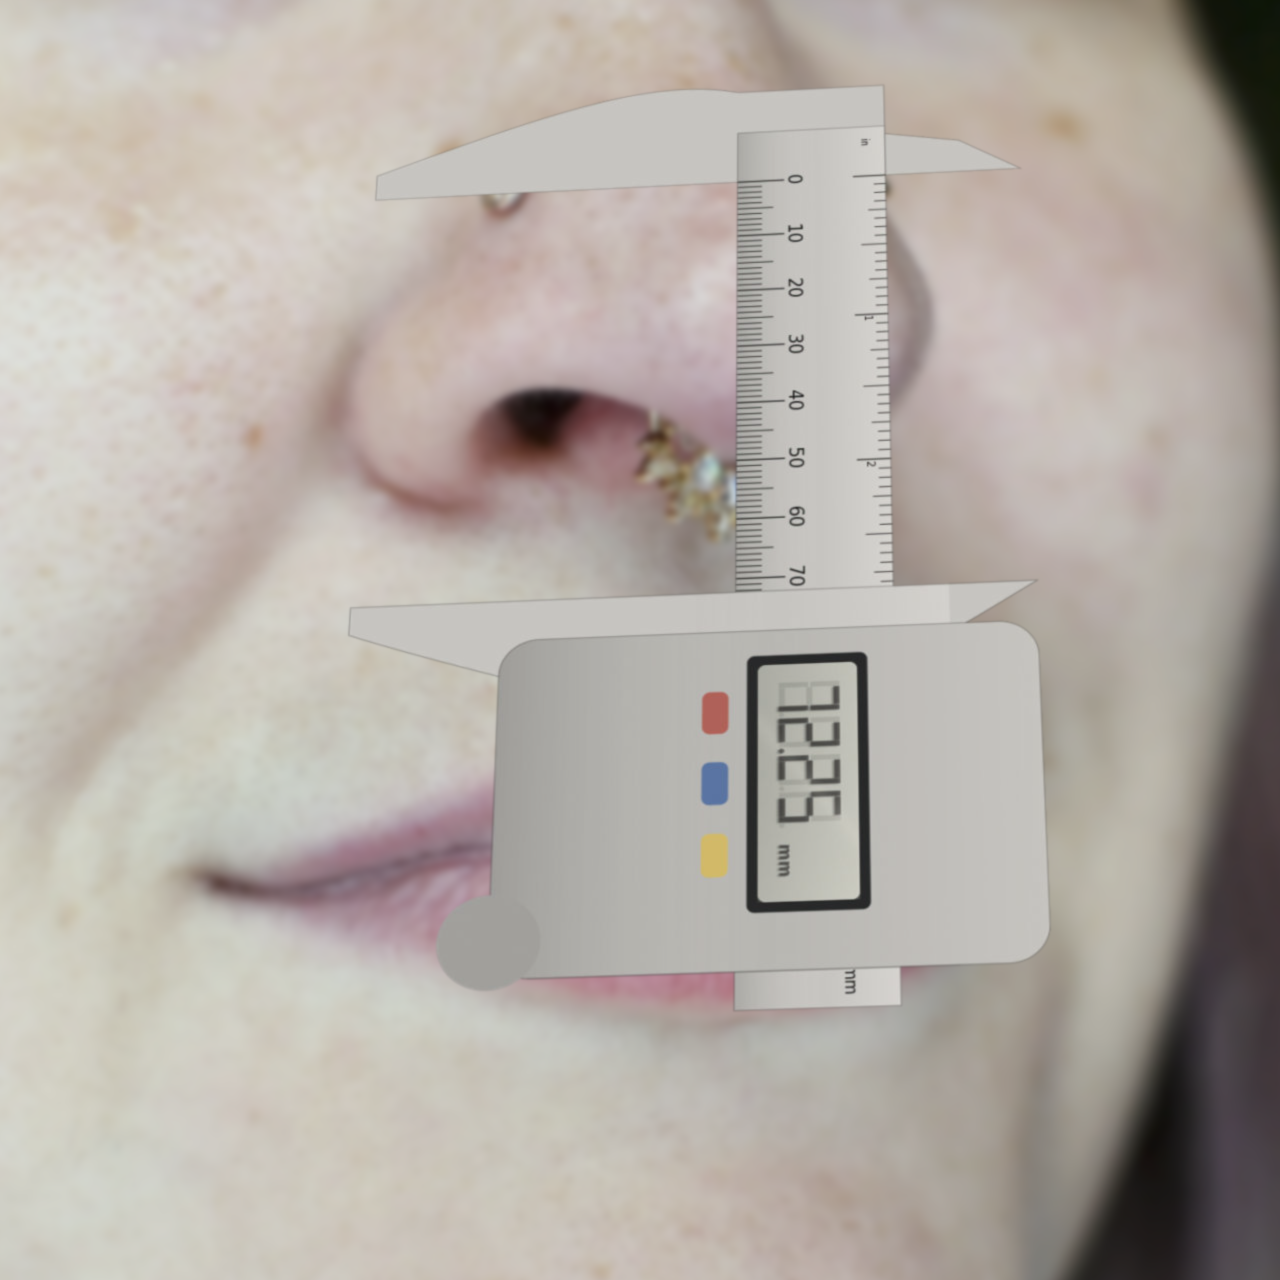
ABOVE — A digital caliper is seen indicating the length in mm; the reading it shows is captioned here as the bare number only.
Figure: 72.25
